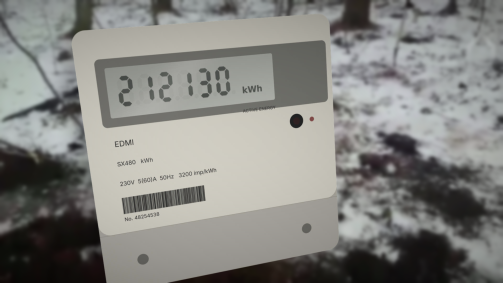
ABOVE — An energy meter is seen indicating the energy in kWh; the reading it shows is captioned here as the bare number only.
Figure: 212130
